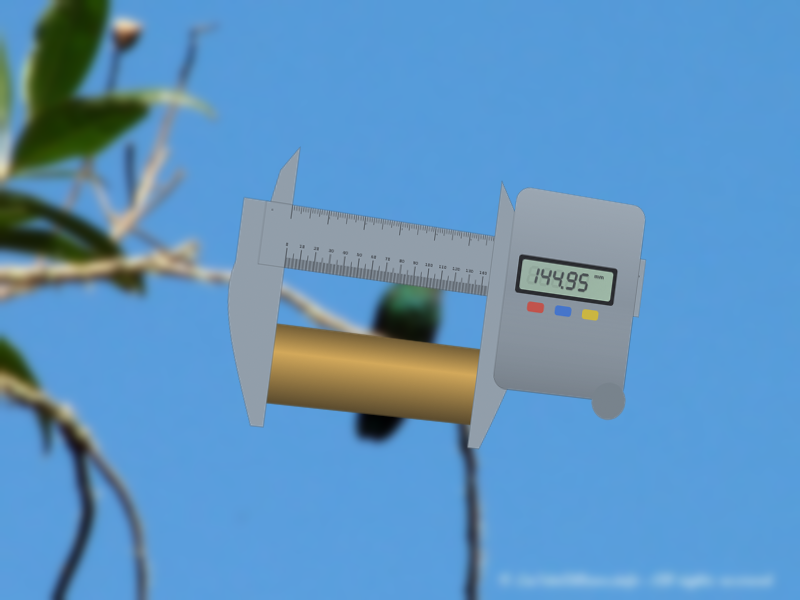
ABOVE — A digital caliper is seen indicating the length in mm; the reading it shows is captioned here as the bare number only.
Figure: 144.95
